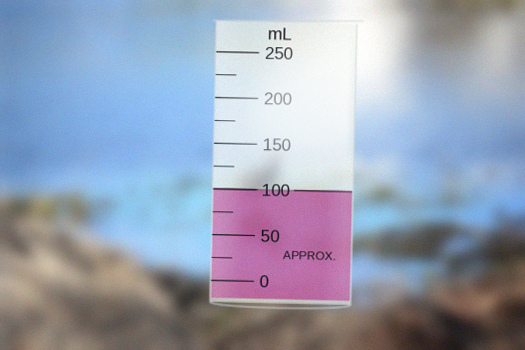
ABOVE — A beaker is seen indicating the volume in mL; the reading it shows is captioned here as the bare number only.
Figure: 100
